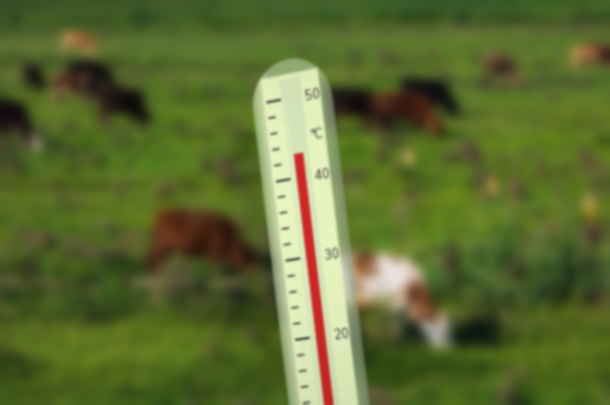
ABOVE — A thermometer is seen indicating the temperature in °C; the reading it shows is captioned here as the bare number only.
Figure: 43
